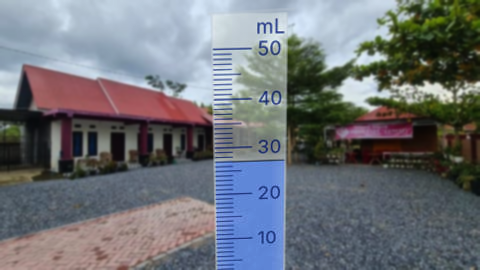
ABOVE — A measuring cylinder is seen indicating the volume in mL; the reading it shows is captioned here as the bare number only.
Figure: 27
